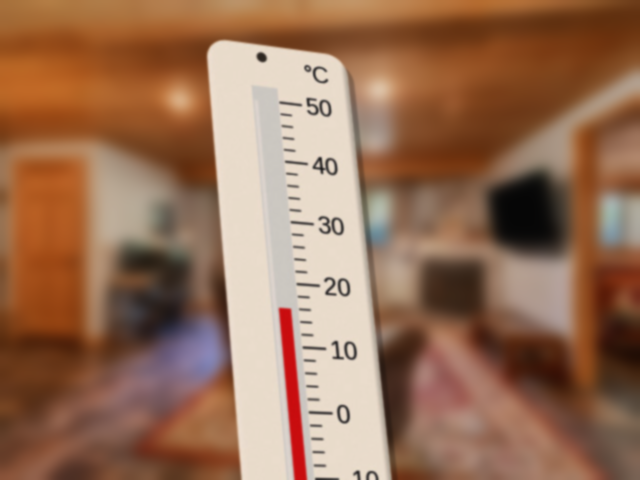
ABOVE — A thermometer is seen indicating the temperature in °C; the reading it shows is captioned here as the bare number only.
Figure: 16
